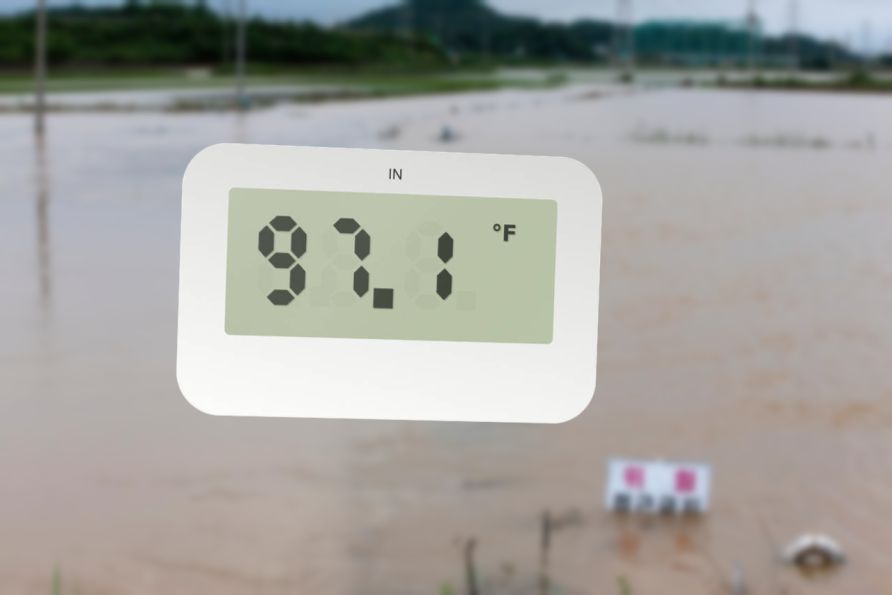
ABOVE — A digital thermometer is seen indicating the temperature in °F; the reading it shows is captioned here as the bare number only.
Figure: 97.1
